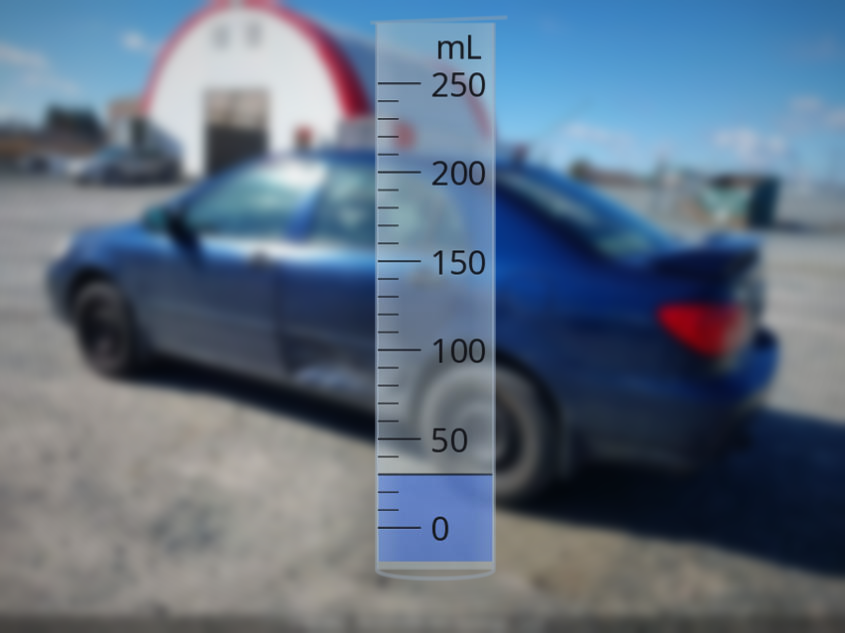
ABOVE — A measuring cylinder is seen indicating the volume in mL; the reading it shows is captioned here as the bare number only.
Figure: 30
